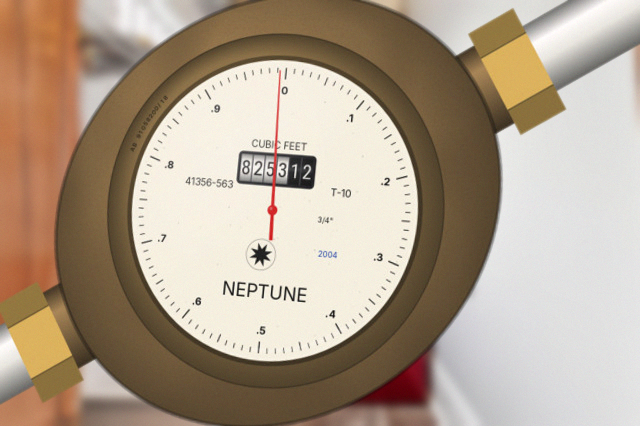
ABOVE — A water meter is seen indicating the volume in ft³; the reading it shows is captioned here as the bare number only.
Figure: 825311.99
